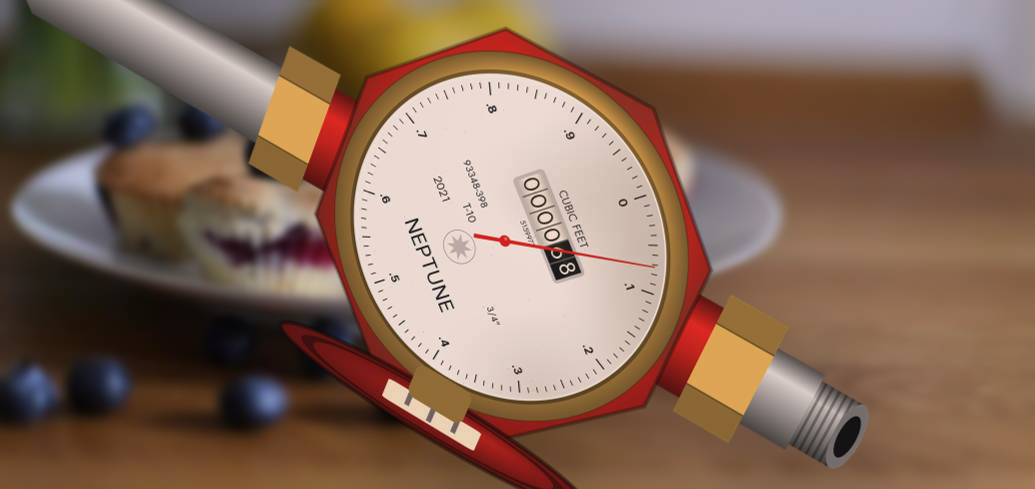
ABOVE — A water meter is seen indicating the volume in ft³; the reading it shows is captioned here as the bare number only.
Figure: 68.07
